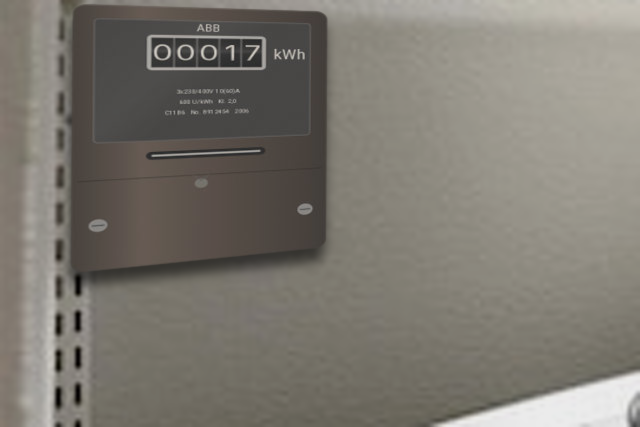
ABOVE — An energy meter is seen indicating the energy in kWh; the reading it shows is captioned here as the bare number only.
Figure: 17
